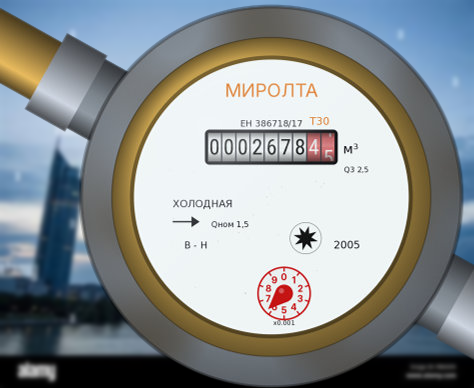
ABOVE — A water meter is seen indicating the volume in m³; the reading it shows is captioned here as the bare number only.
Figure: 2678.446
